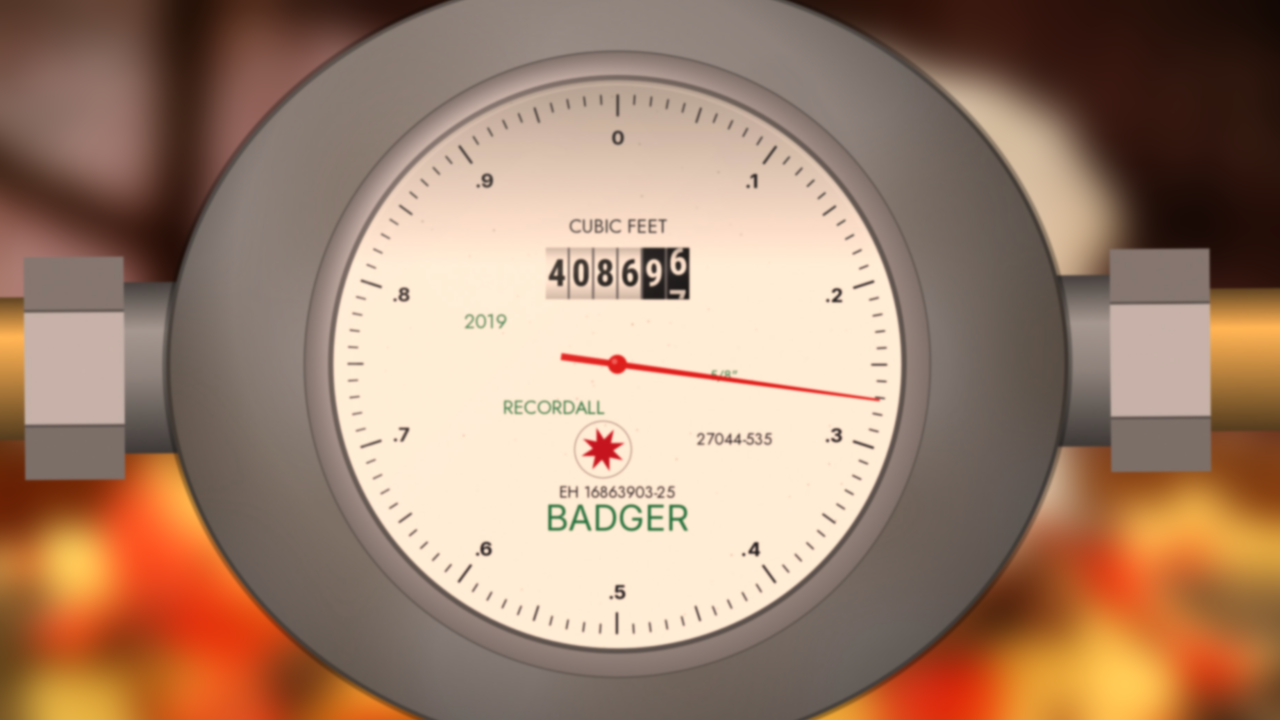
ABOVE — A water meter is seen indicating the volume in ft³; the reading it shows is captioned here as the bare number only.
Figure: 408696.27
